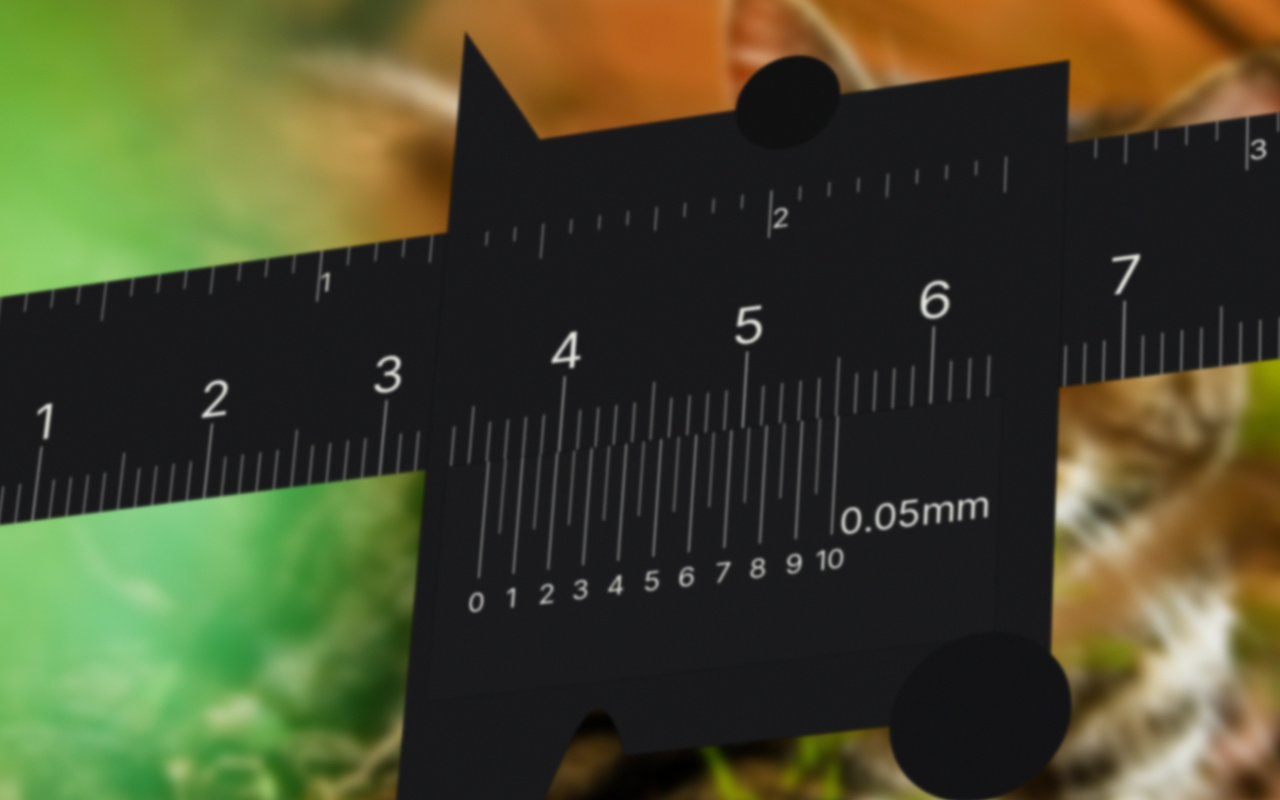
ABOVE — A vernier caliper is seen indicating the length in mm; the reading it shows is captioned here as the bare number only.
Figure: 36.1
